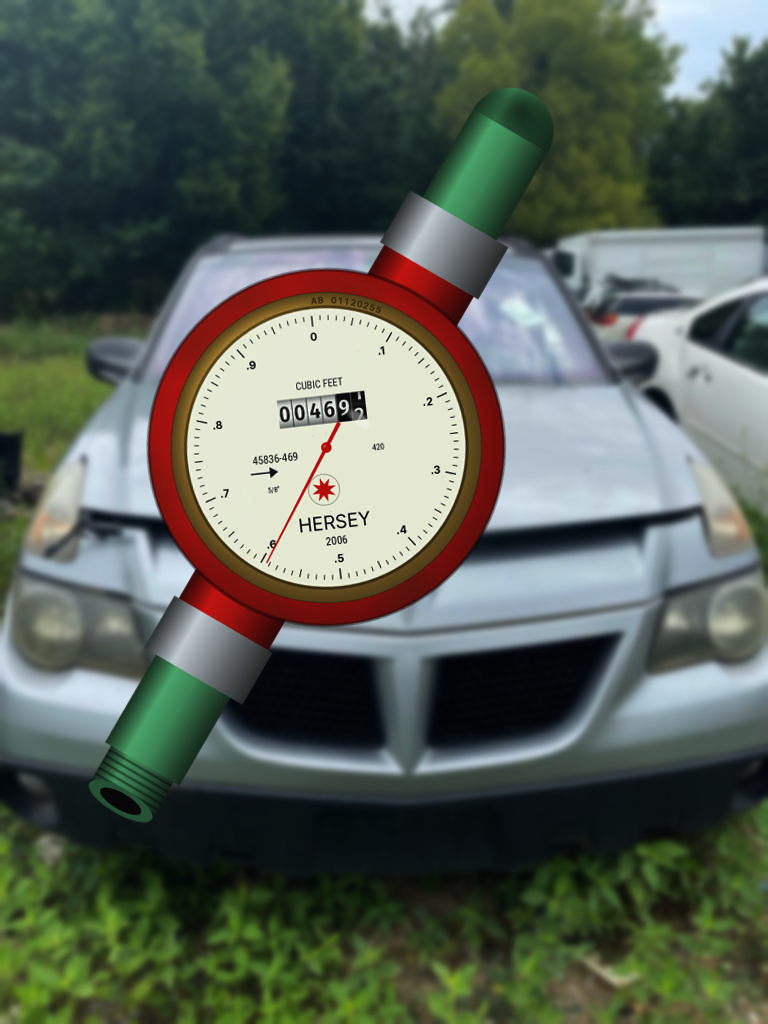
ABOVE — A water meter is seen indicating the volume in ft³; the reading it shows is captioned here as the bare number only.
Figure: 4691.59
